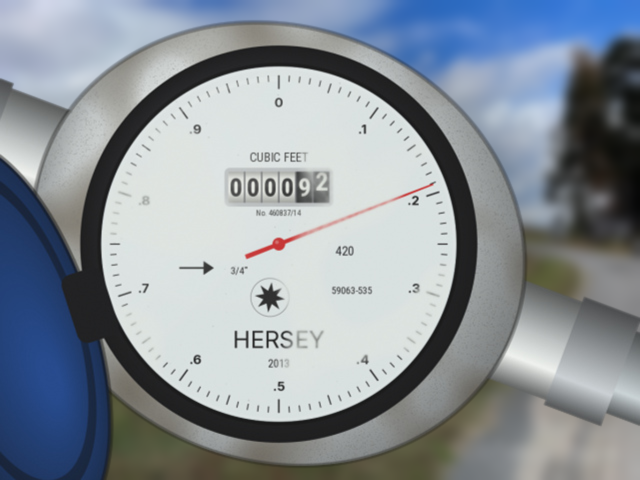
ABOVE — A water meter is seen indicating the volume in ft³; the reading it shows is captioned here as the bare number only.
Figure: 92.19
